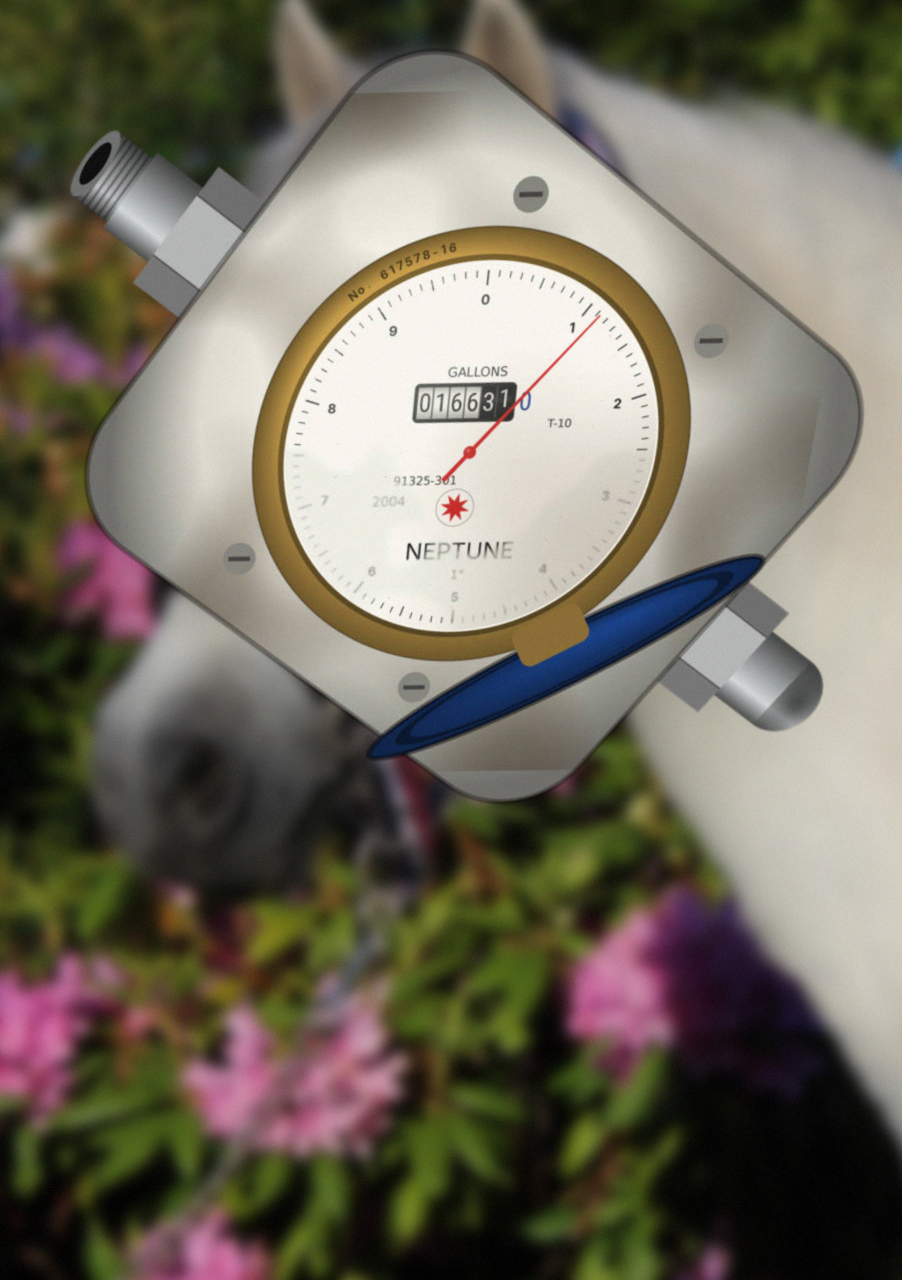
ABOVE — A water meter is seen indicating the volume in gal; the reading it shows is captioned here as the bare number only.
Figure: 166311.1
